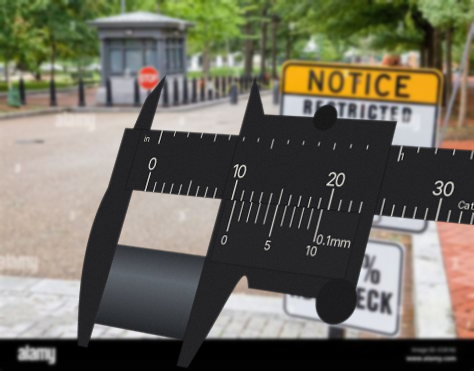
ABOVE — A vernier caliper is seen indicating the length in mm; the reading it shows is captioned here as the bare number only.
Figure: 10.4
